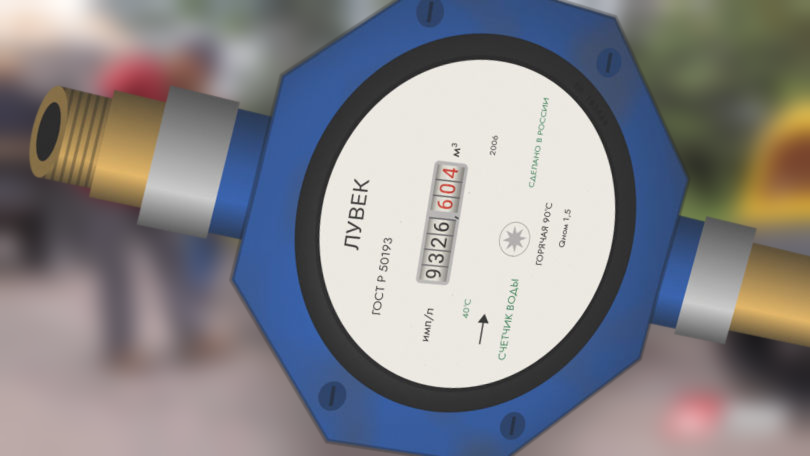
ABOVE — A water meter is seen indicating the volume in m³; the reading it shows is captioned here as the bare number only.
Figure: 9326.604
